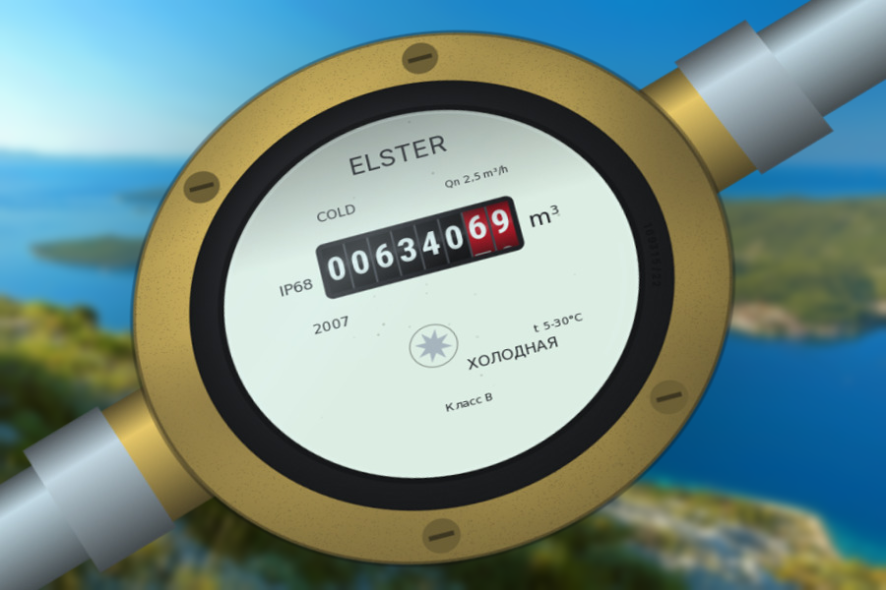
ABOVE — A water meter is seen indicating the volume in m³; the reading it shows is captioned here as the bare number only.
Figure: 6340.69
